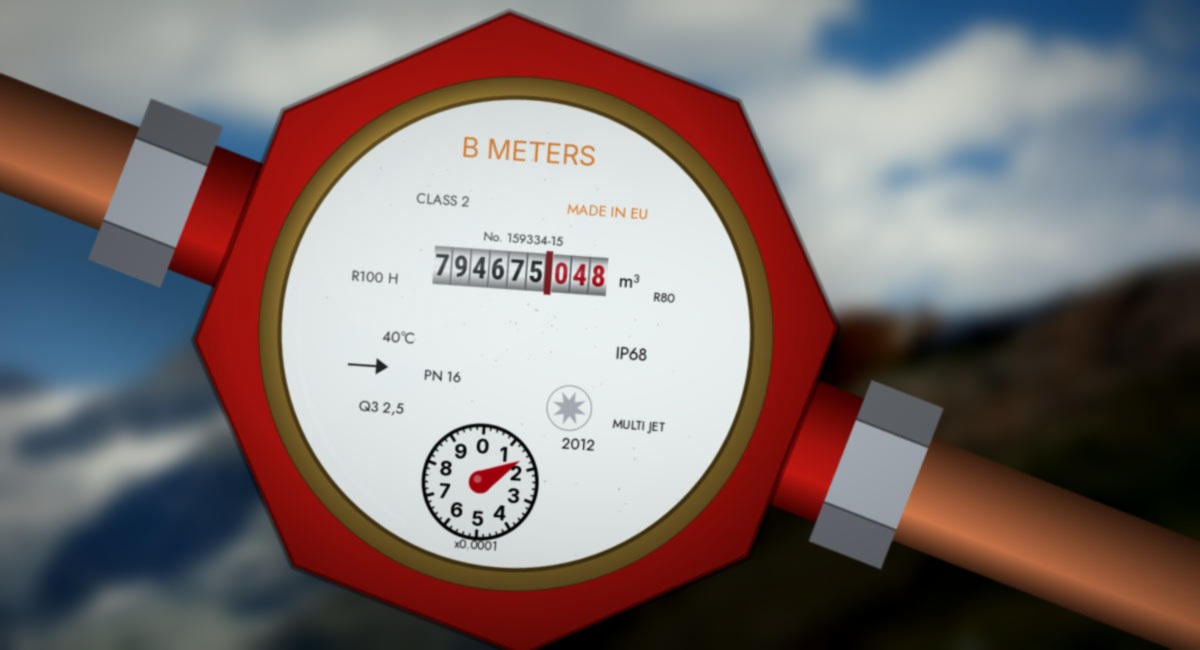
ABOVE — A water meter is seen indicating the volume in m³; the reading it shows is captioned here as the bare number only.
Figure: 794675.0481
